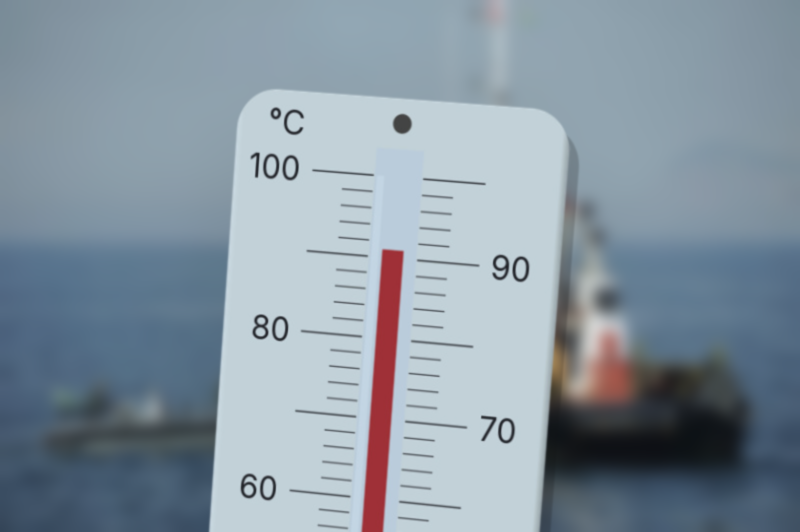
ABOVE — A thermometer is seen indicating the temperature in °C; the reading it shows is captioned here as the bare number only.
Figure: 91
